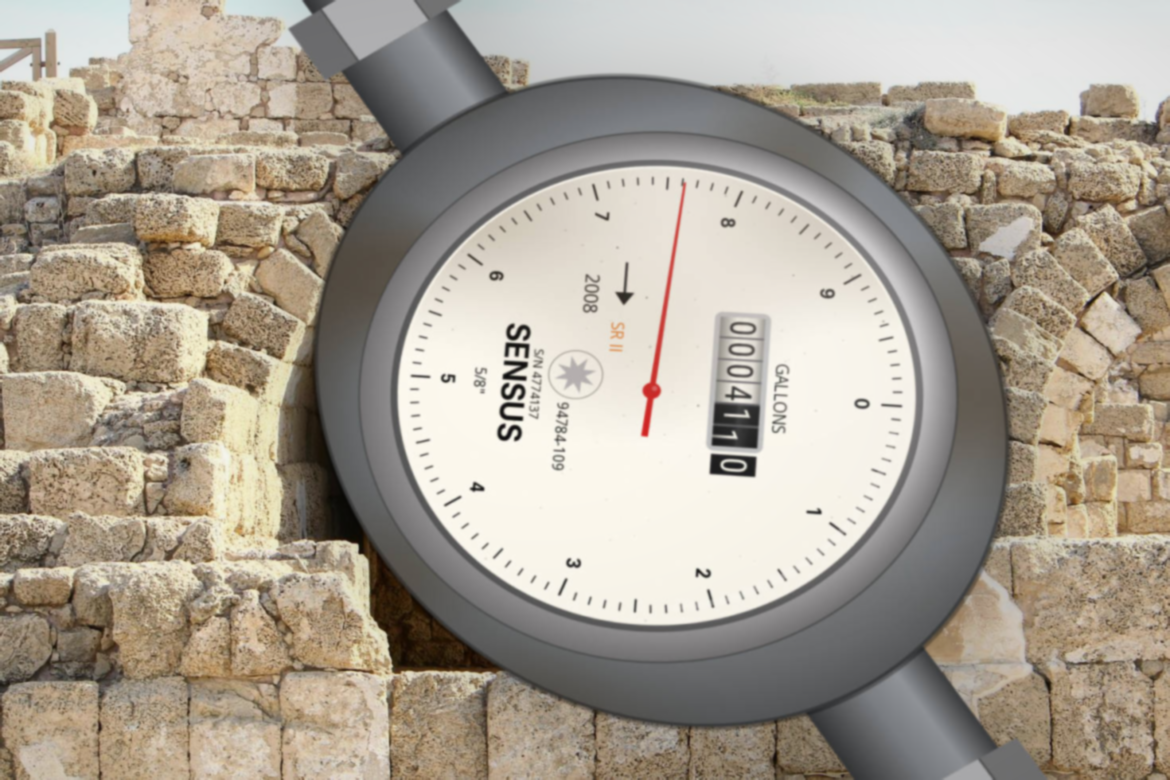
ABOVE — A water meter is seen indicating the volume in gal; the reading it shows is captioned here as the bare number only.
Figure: 4107.6
